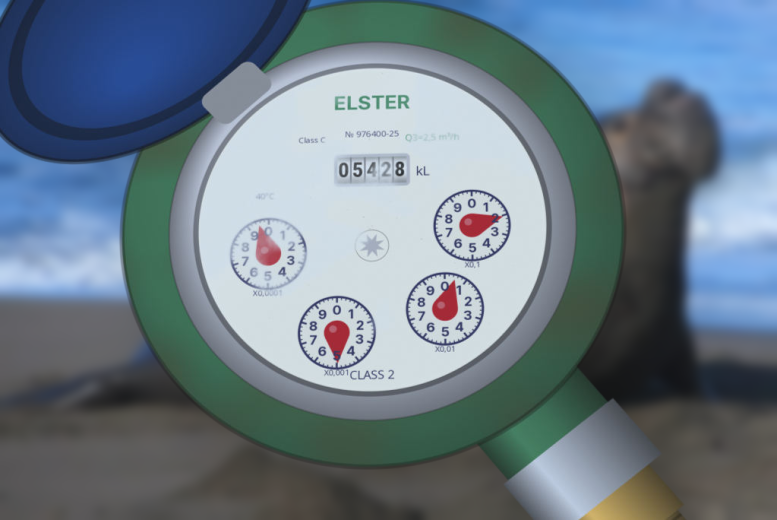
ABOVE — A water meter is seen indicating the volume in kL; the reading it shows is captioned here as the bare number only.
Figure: 5428.2049
